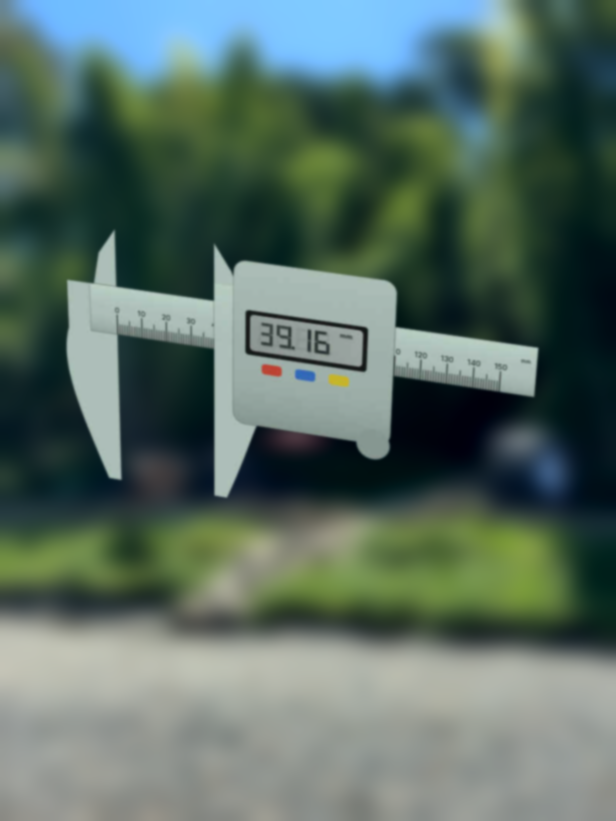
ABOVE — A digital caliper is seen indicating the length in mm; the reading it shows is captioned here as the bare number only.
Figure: 39.16
